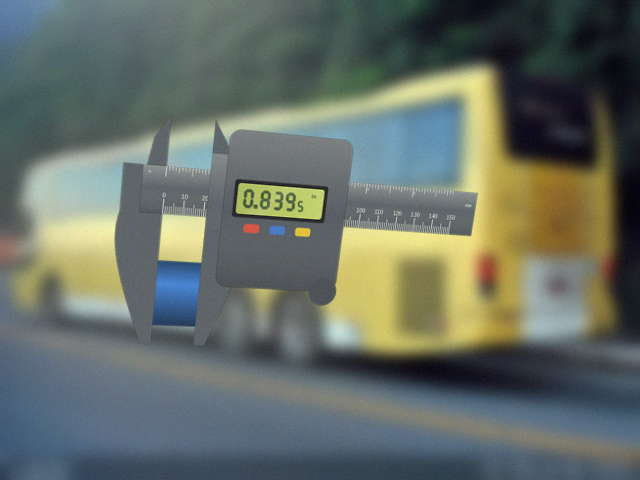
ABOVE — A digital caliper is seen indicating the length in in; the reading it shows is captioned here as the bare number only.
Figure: 0.8395
